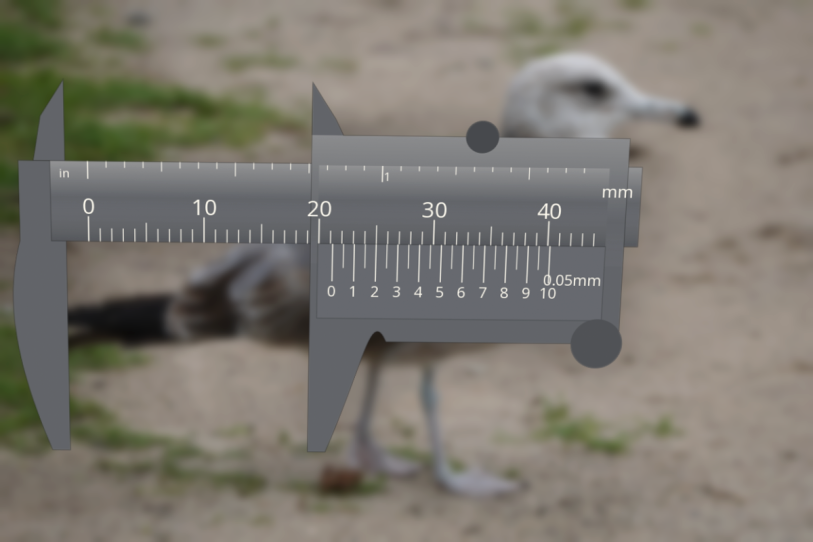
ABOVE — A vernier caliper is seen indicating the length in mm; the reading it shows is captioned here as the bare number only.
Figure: 21.2
